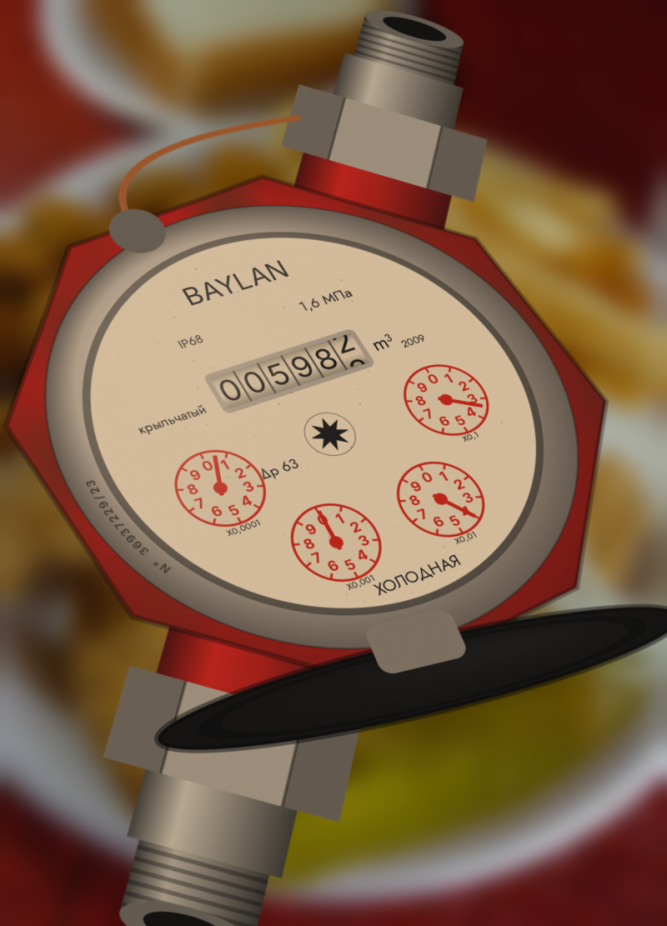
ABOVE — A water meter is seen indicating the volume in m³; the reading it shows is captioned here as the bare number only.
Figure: 5982.3400
